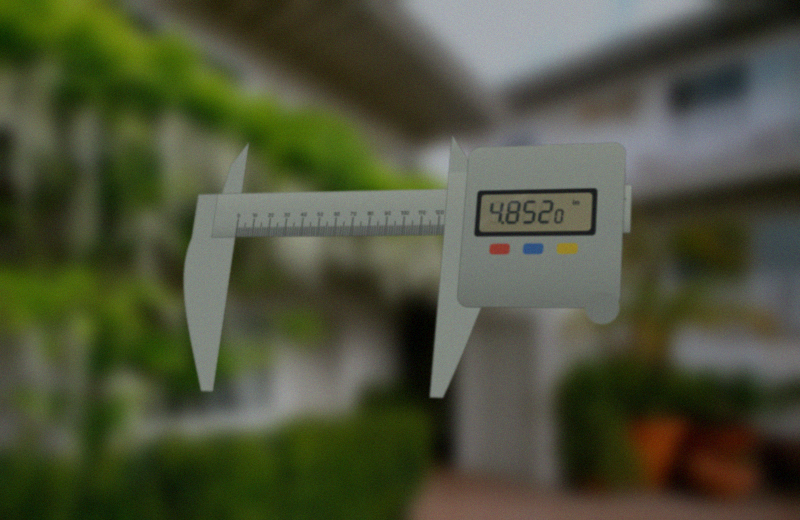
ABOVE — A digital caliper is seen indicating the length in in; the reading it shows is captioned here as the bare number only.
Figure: 4.8520
